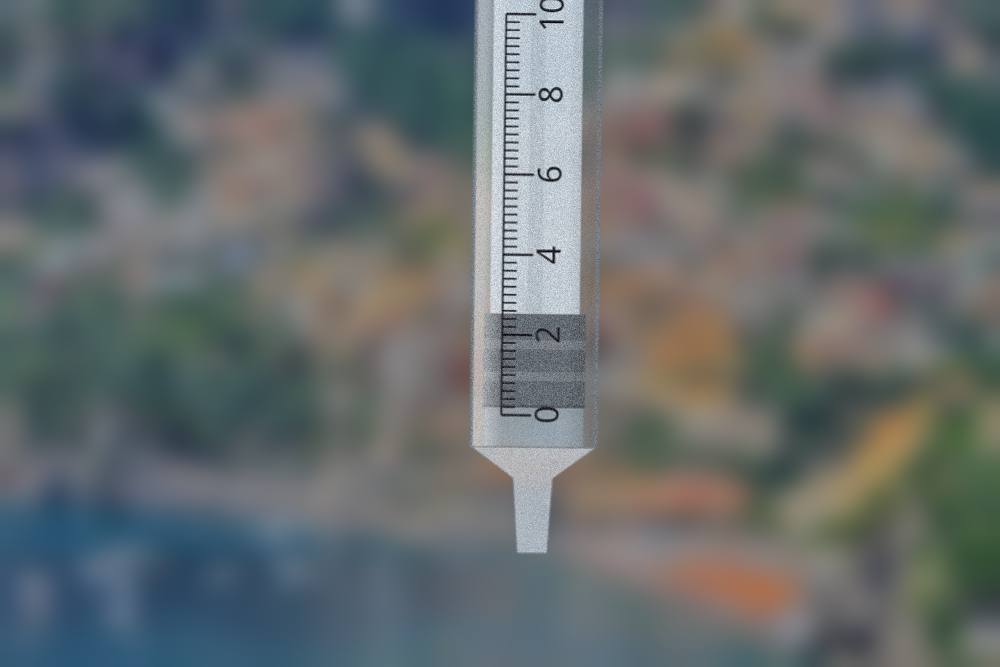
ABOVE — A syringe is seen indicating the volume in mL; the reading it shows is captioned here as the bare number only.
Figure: 0.2
